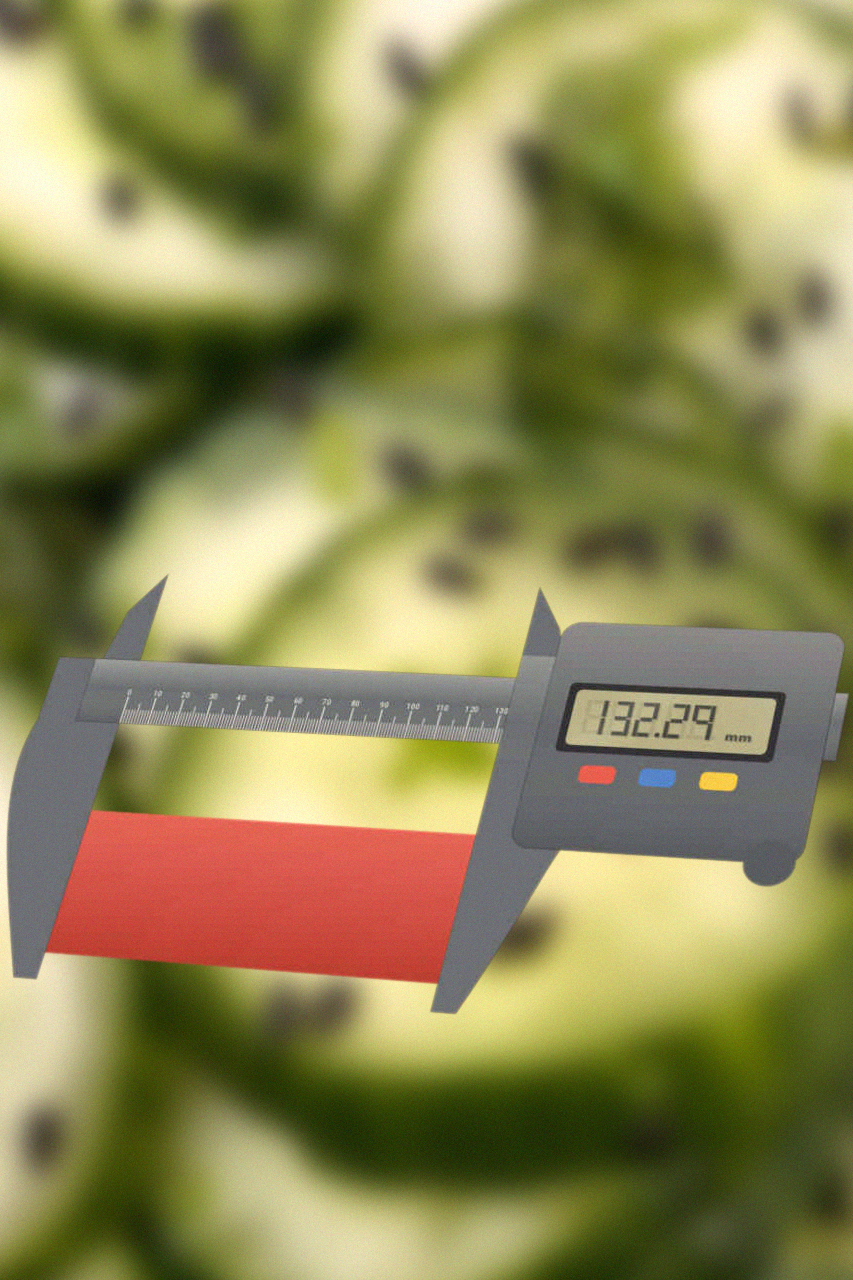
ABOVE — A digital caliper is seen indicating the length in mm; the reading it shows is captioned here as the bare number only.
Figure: 132.29
